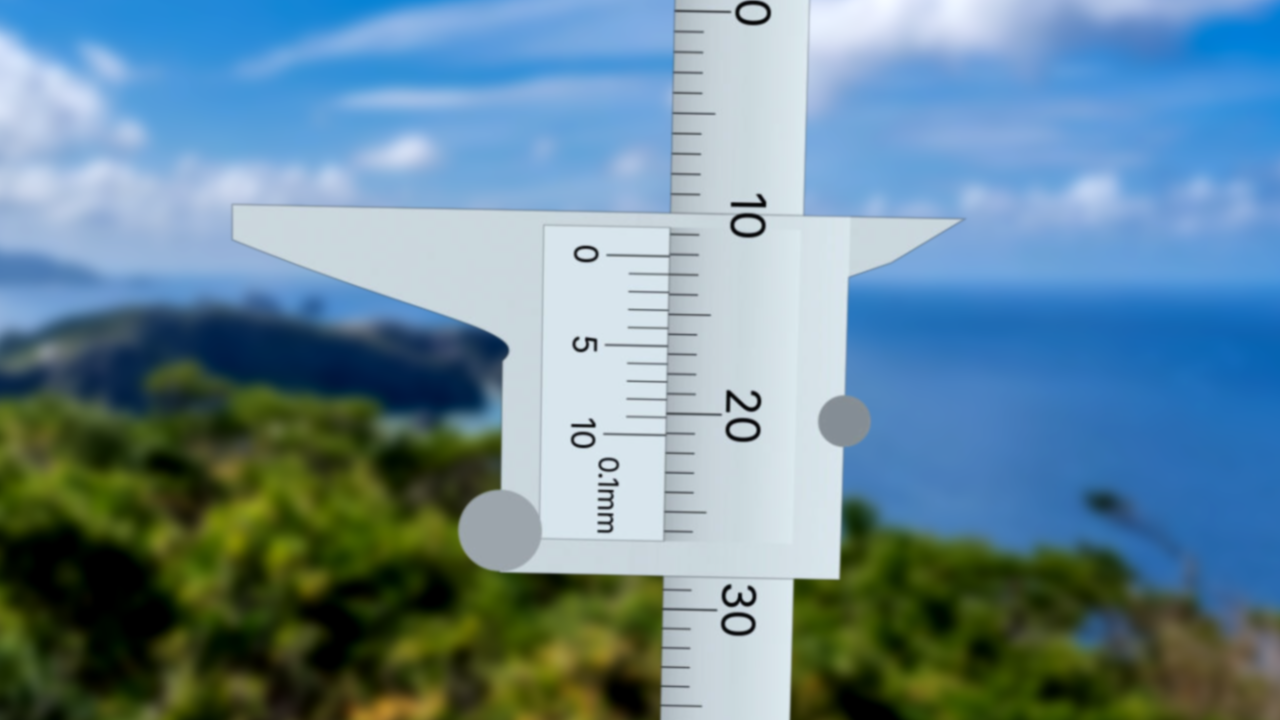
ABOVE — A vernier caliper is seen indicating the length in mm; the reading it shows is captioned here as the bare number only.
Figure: 12.1
